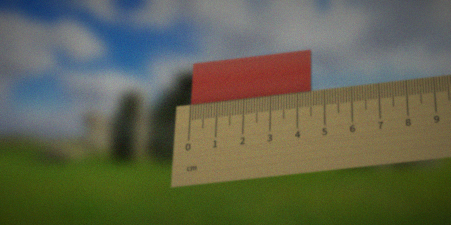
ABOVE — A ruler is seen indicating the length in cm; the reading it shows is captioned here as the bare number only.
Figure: 4.5
